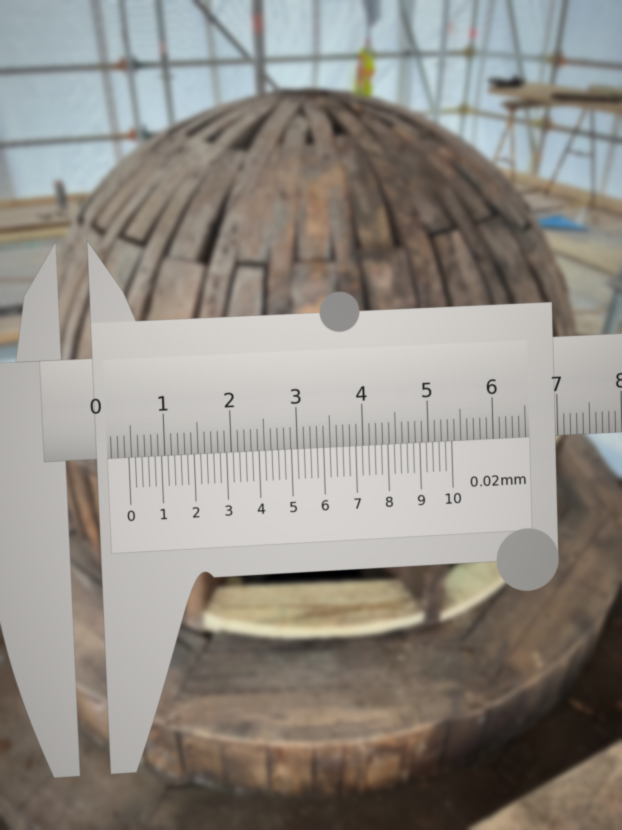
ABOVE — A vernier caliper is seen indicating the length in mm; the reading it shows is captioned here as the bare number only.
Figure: 4.6
